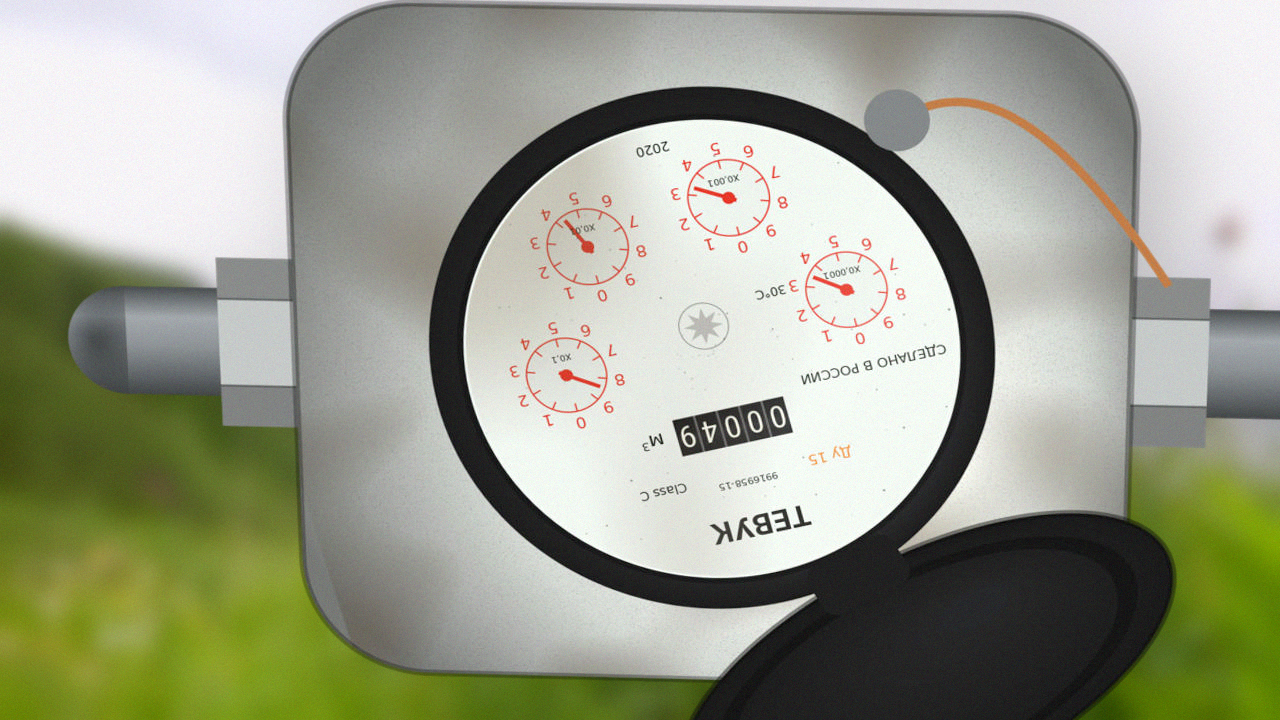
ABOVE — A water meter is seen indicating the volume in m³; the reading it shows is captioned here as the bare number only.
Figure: 49.8433
